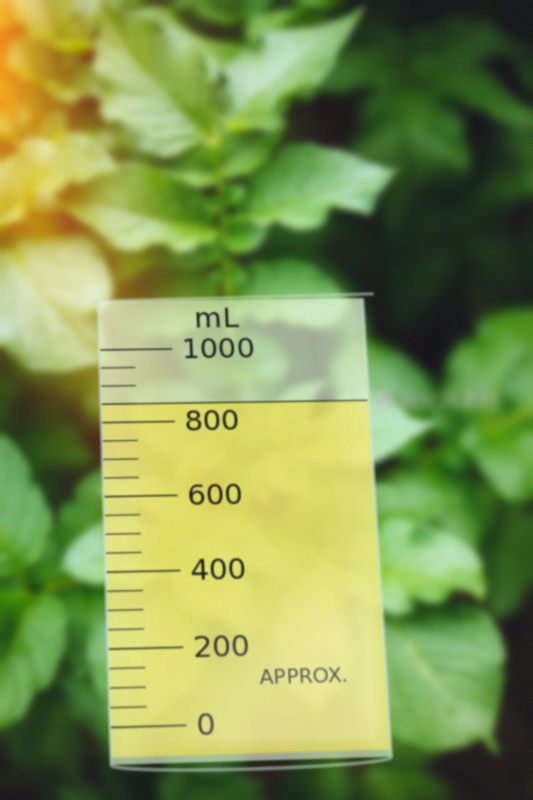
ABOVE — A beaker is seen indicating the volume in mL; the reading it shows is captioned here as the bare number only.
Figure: 850
